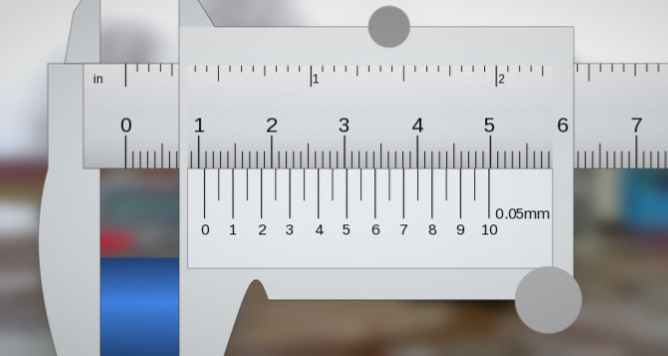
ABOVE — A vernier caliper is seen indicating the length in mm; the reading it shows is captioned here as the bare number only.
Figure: 10.8
